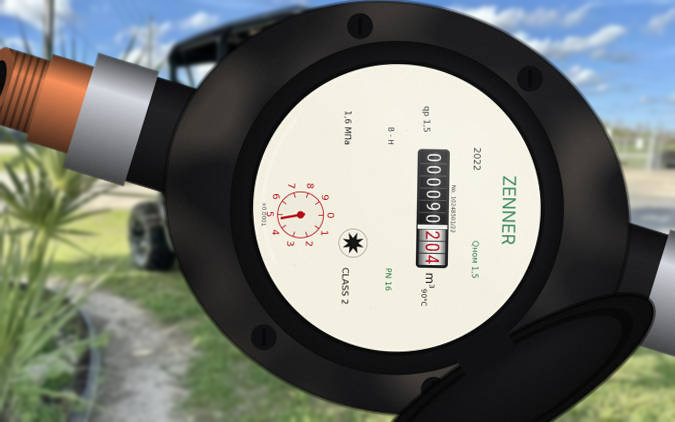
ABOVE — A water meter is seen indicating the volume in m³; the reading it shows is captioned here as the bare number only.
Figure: 90.2044
